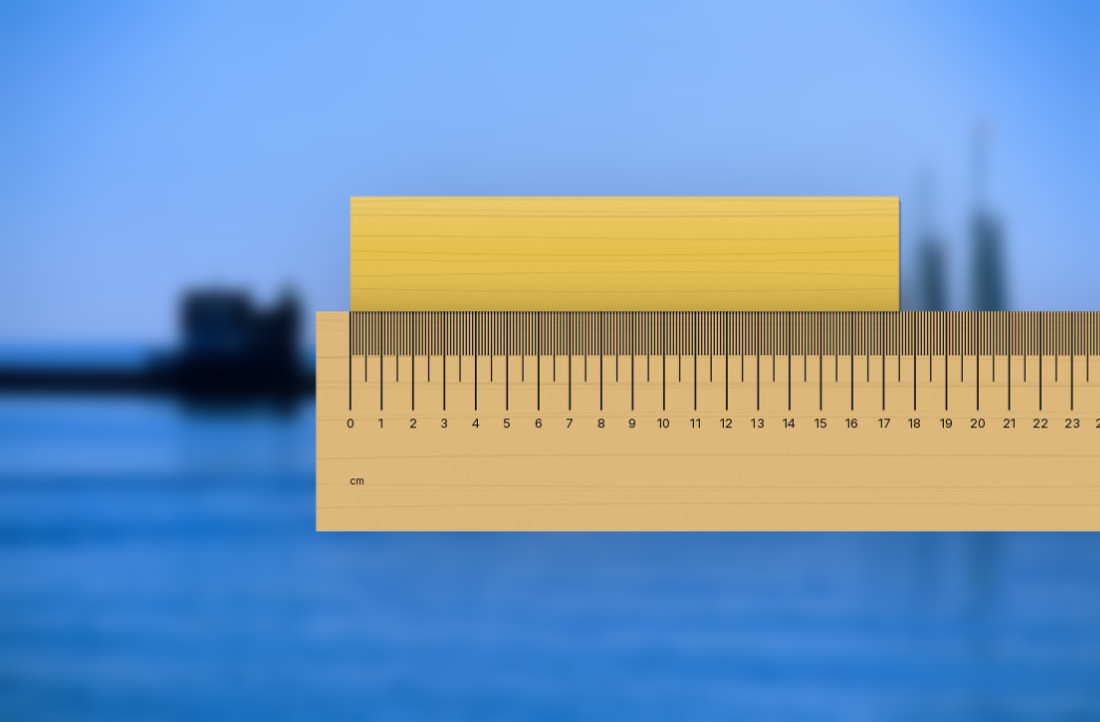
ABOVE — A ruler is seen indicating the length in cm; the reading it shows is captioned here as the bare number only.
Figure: 17.5
